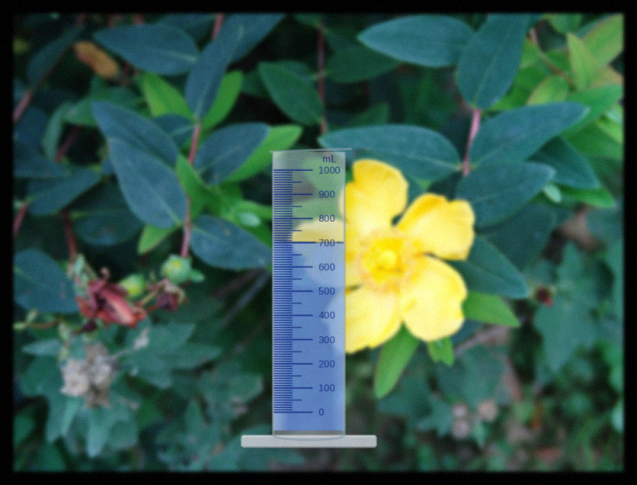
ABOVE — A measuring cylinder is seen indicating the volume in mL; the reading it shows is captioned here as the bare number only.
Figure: 700
